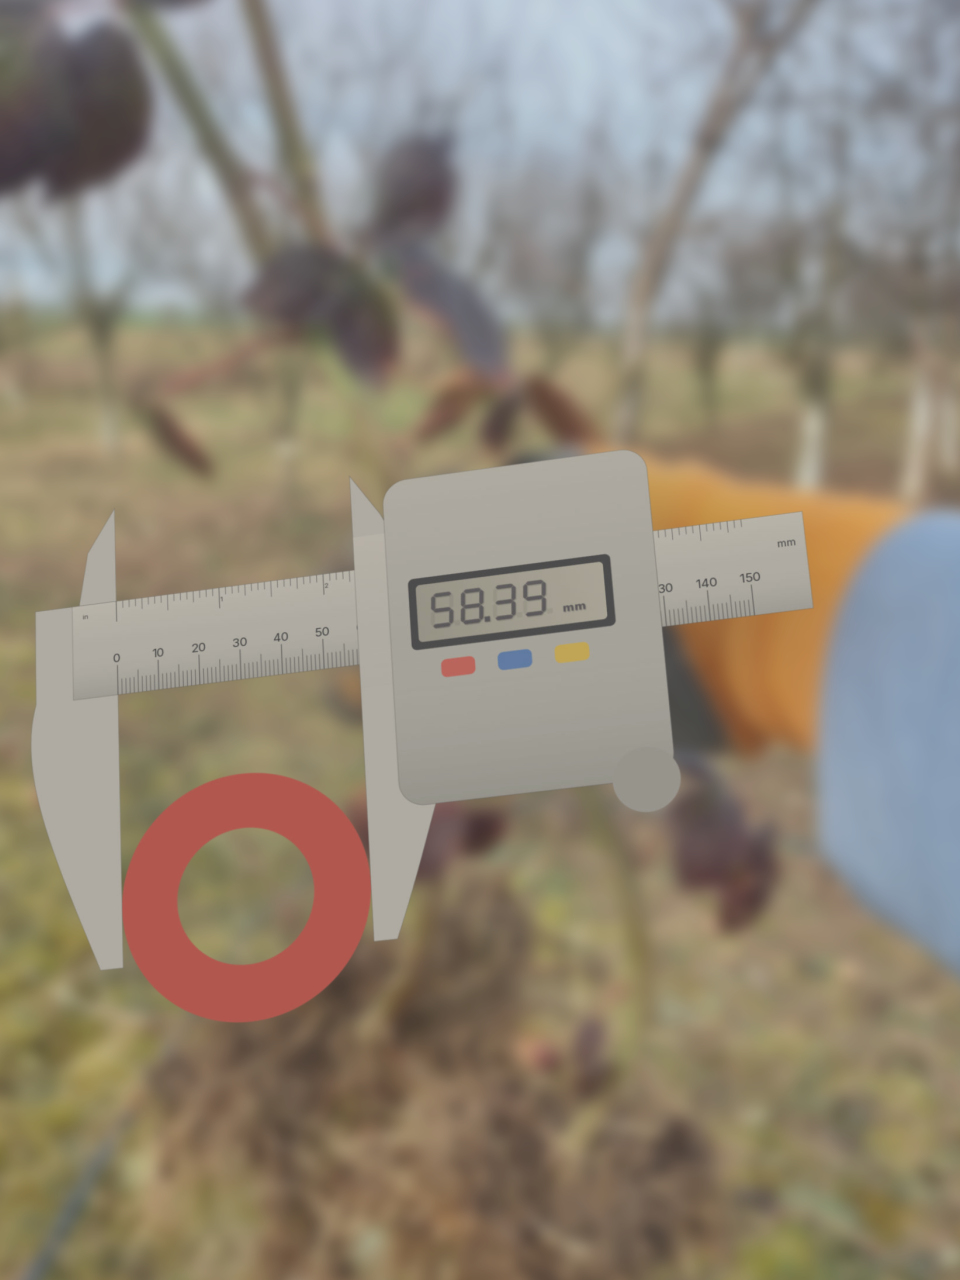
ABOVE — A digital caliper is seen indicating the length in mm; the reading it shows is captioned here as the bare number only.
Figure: 58.39
